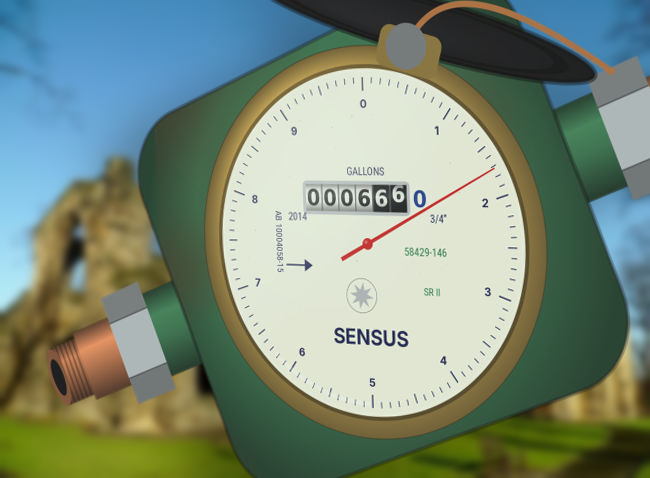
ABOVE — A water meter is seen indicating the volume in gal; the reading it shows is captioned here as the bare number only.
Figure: 6661.7
